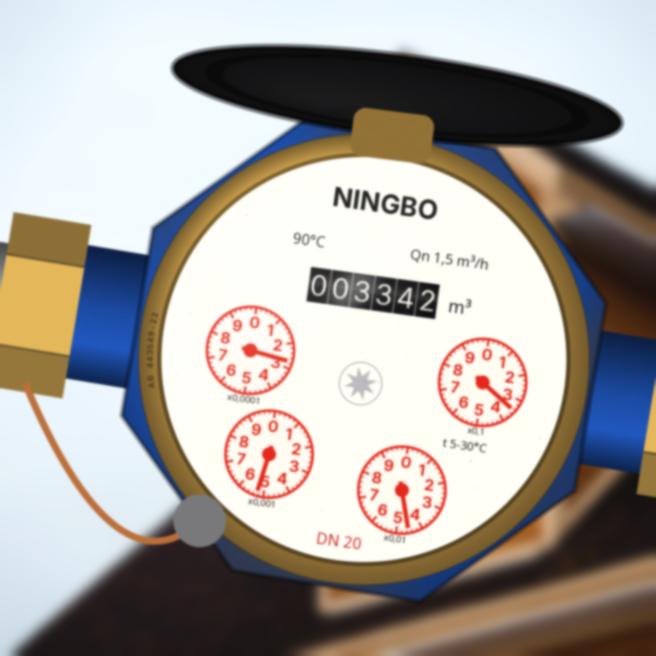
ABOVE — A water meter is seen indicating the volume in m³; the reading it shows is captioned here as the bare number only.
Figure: 3342.3452
